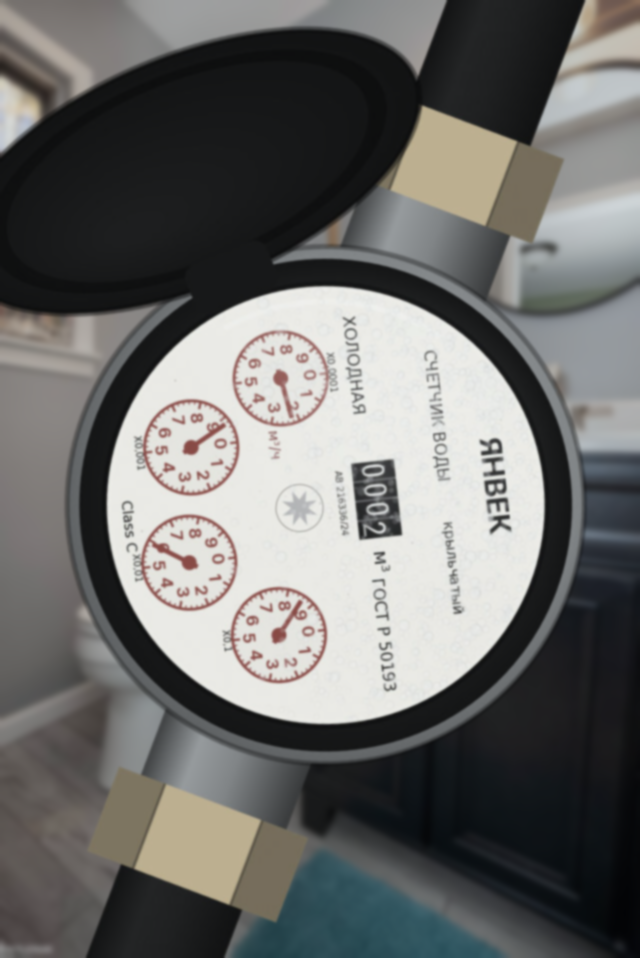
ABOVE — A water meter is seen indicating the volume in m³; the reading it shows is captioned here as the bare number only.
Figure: 1.8592
